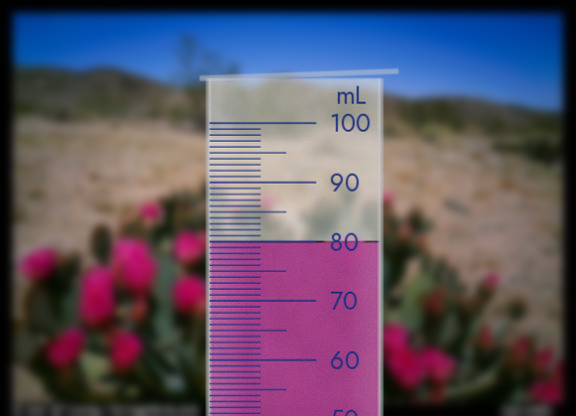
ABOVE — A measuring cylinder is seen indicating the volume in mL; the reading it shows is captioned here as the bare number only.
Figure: 80
